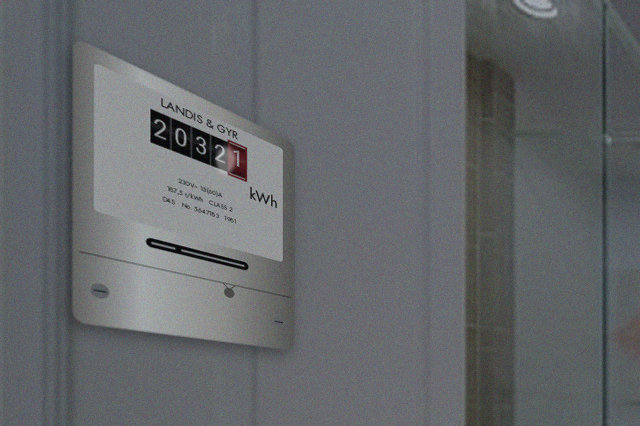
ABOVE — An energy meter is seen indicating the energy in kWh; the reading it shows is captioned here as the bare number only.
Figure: 2032.1
